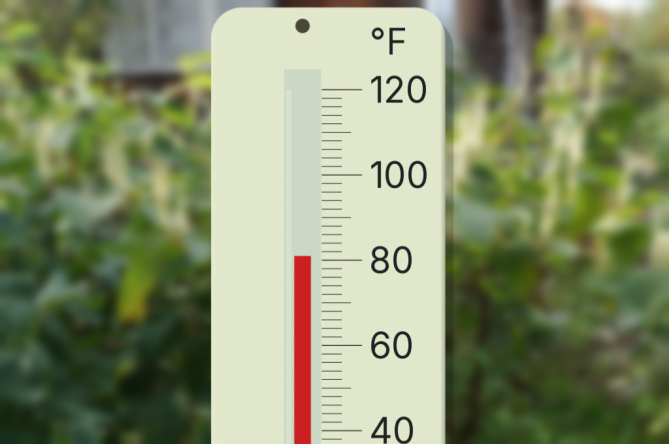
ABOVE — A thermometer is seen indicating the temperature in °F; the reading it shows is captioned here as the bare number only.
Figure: 81
